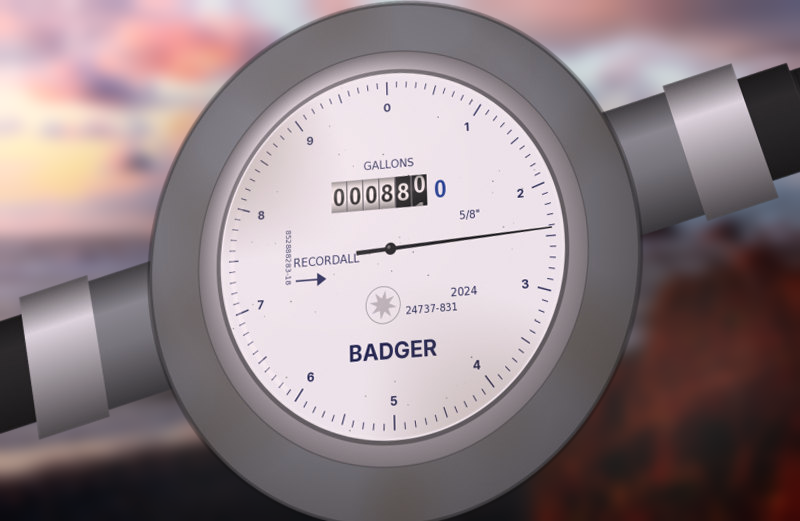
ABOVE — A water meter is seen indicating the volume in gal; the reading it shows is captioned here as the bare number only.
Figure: 8802.4
